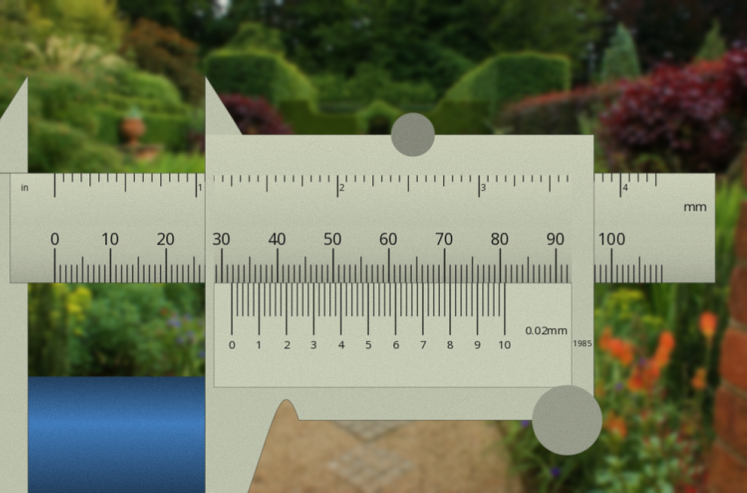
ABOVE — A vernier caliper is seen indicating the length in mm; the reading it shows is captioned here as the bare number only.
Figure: 31.8
